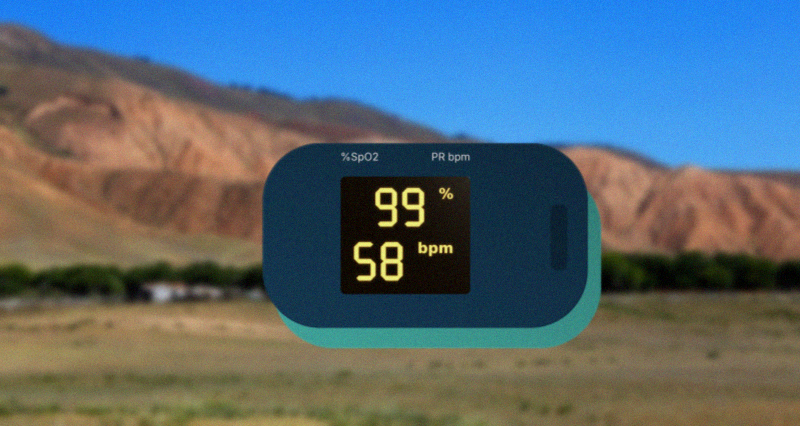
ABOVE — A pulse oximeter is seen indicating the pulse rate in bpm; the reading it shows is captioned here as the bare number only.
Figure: 58
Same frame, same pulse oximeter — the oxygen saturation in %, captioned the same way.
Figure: 99
